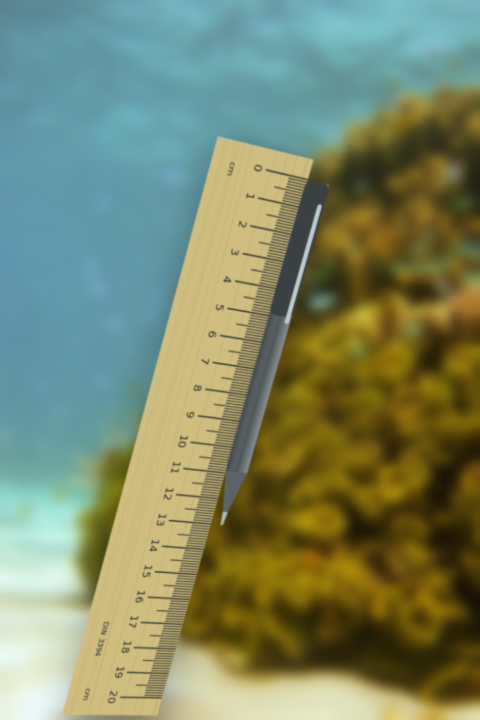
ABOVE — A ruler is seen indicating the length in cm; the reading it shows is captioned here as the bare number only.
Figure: 13
